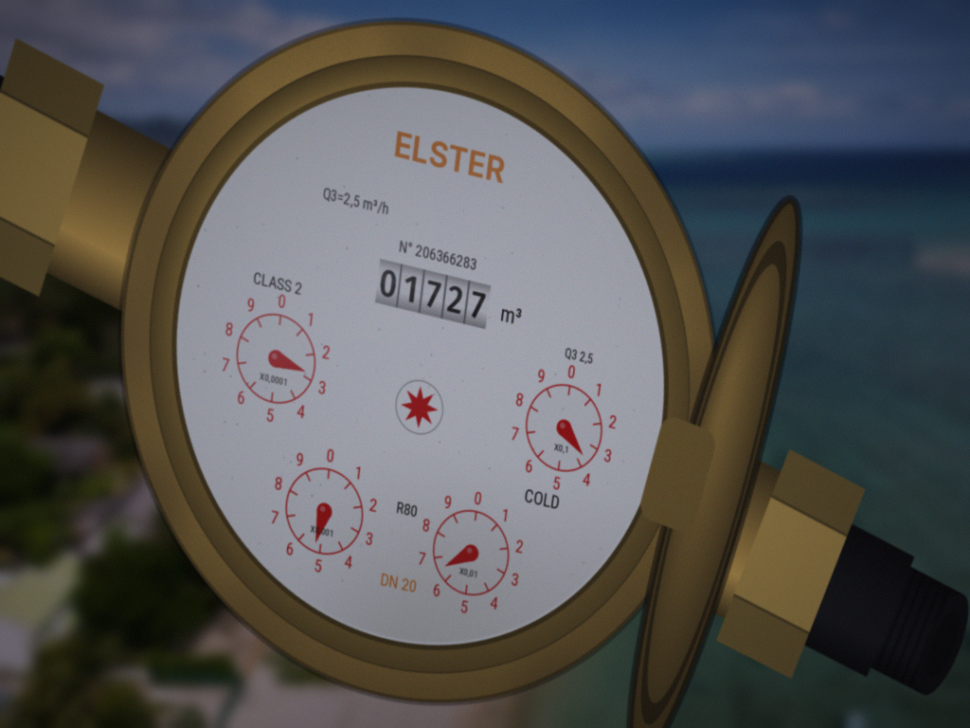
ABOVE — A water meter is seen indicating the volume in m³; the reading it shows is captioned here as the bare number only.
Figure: 1727.3652
